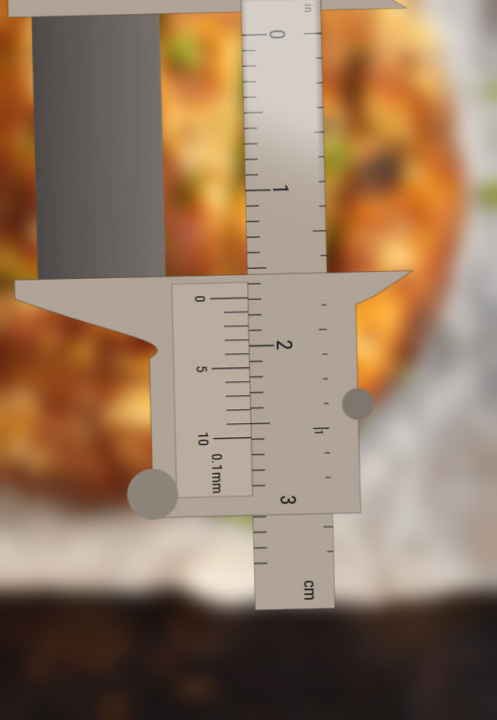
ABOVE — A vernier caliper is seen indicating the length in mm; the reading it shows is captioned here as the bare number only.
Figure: 16.9
